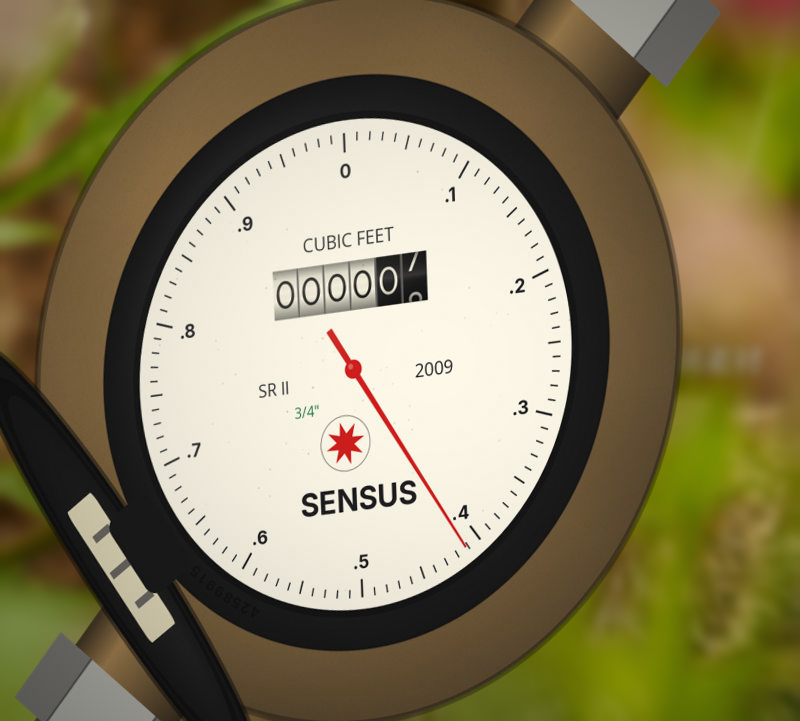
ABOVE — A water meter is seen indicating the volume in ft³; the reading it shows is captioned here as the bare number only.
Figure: 7.41
